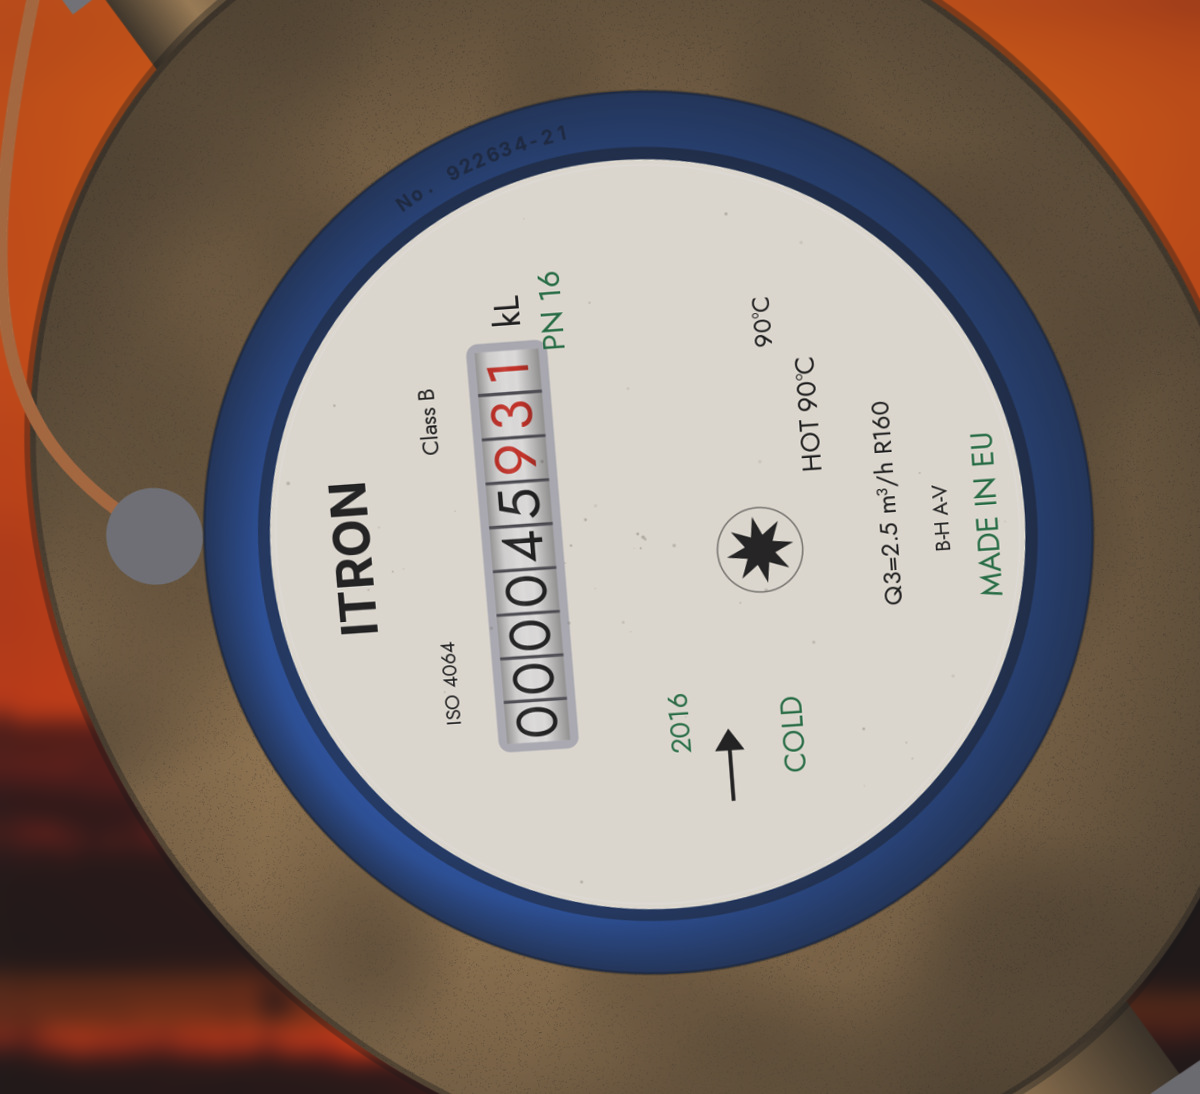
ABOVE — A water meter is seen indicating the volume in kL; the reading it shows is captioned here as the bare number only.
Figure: 45.931
